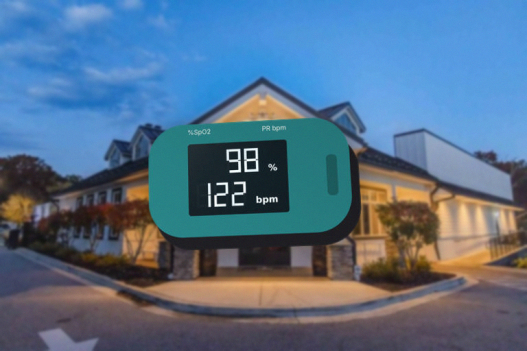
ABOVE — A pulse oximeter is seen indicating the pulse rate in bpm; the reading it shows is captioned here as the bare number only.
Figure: 122
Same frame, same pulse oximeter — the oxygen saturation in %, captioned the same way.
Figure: 98
